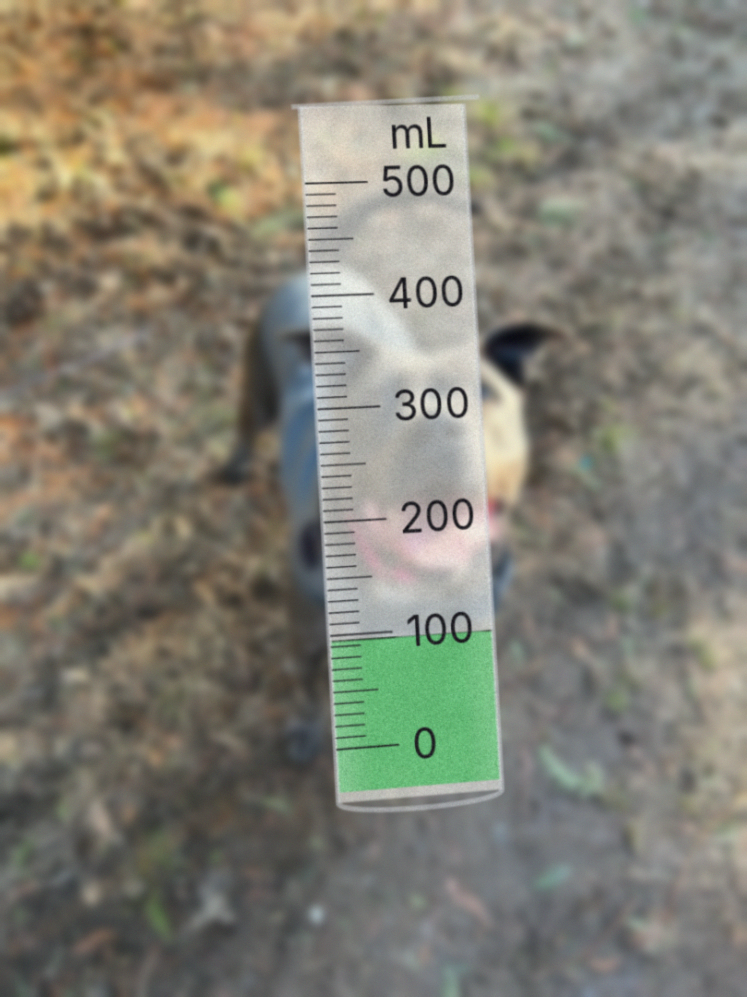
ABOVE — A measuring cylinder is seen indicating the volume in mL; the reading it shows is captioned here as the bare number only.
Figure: 95
